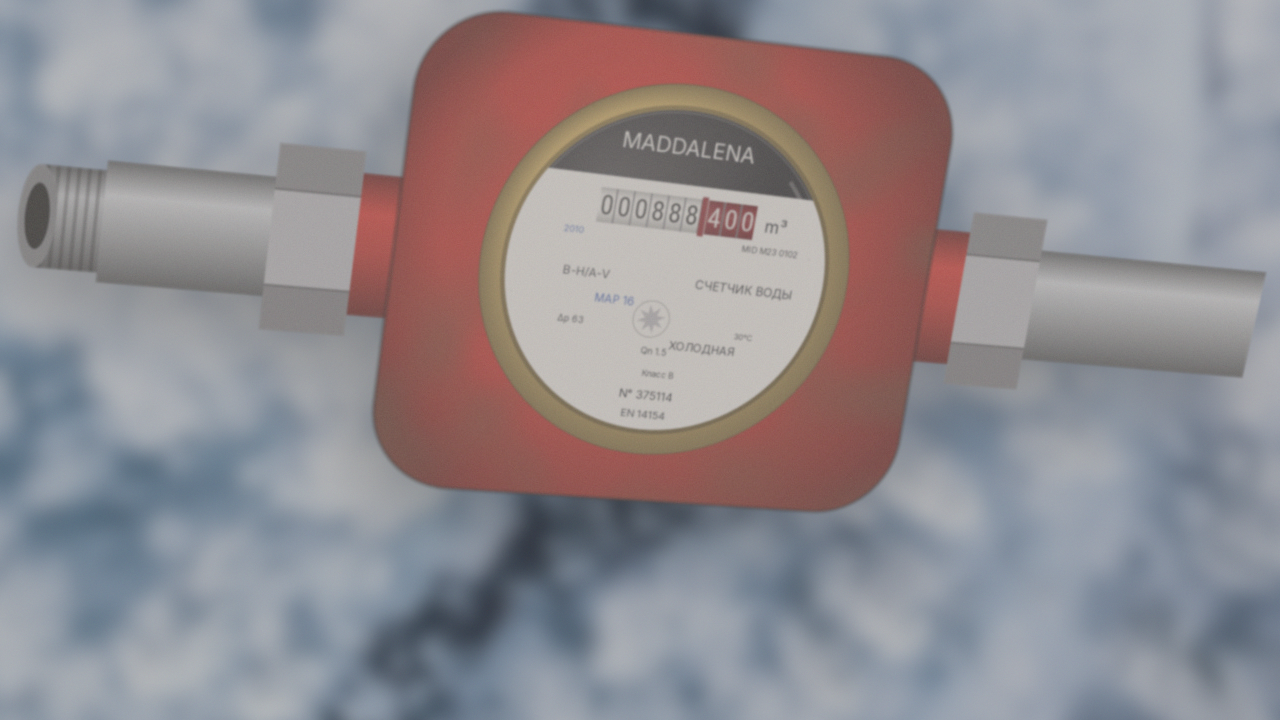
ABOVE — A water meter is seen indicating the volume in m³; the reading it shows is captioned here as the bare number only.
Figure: 888.400
